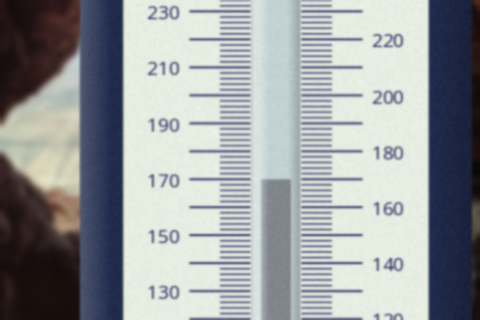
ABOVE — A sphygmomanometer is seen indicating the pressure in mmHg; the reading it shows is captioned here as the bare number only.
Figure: 170
